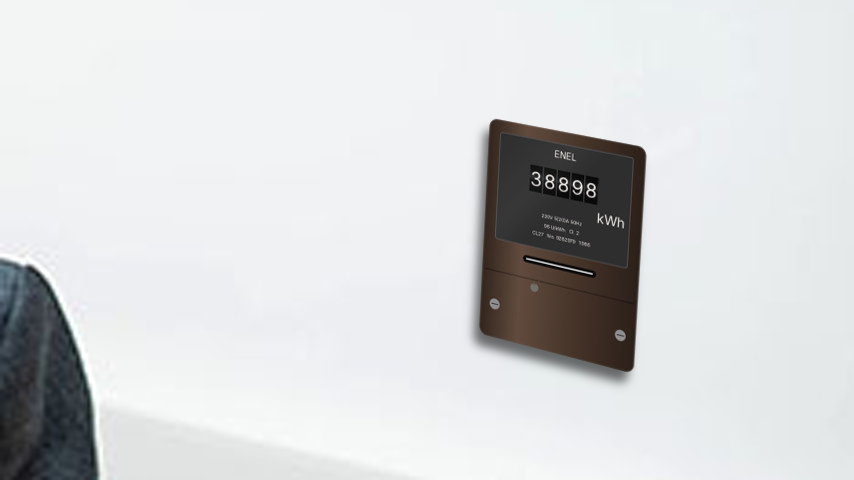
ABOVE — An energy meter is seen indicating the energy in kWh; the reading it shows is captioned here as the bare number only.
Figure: 38898
